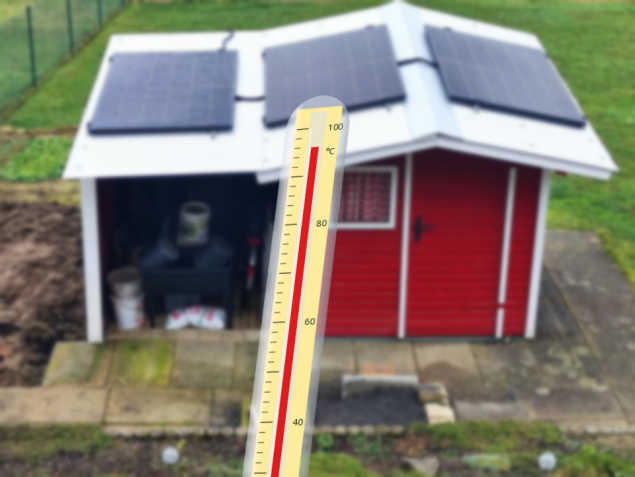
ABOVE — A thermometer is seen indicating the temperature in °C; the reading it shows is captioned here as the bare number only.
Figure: 96
